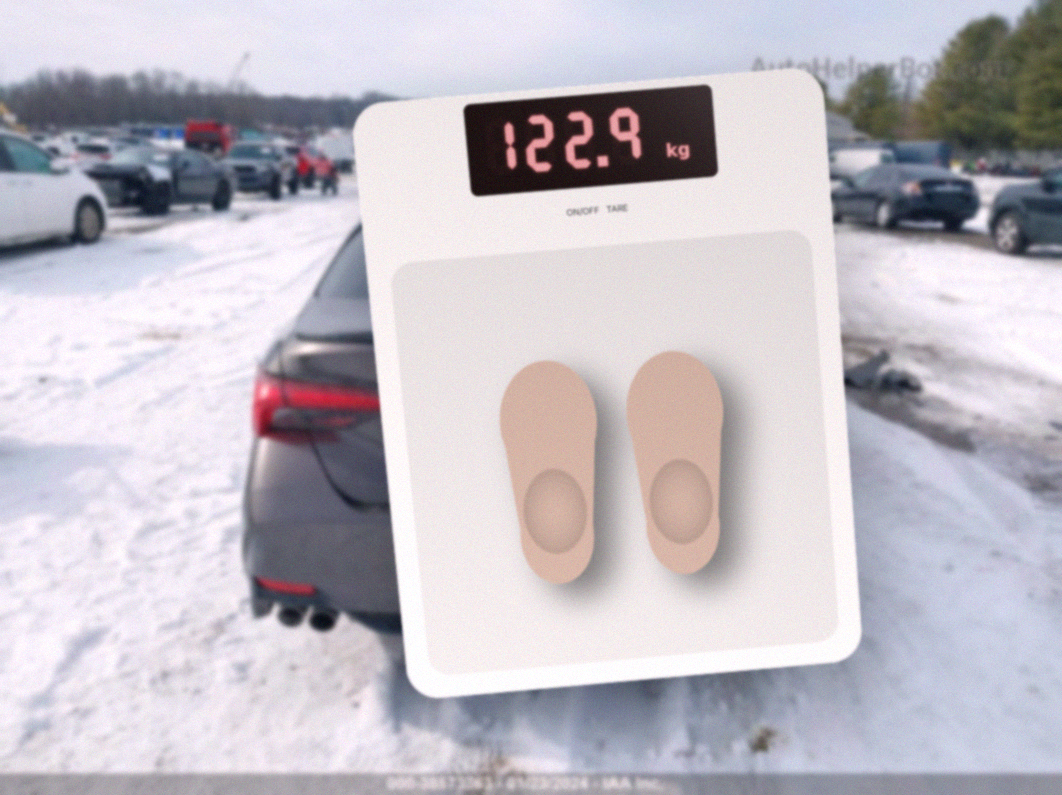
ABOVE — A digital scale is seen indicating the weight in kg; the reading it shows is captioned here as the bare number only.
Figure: 122.9
